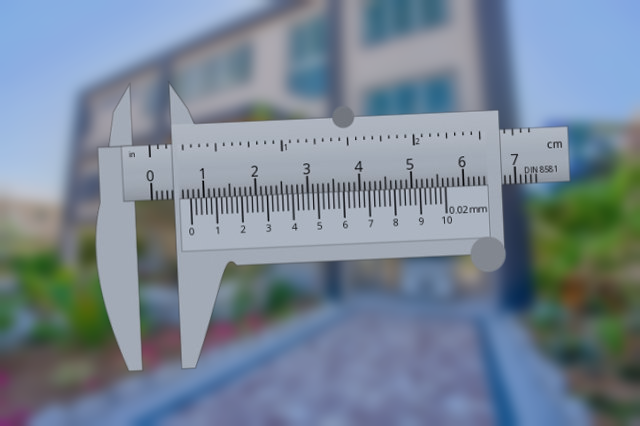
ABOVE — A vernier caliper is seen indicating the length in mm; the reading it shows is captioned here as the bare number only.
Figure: 7.5
